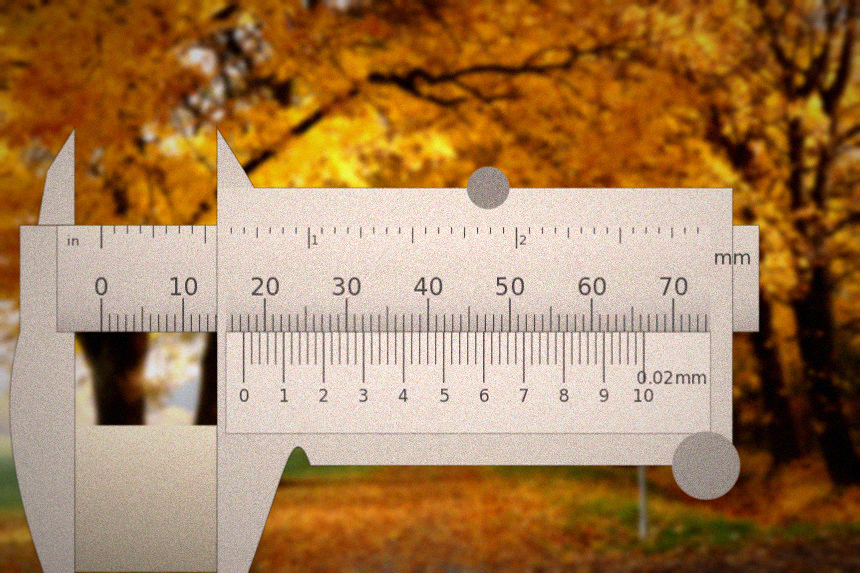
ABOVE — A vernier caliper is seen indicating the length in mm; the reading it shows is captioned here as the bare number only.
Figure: 17.4
